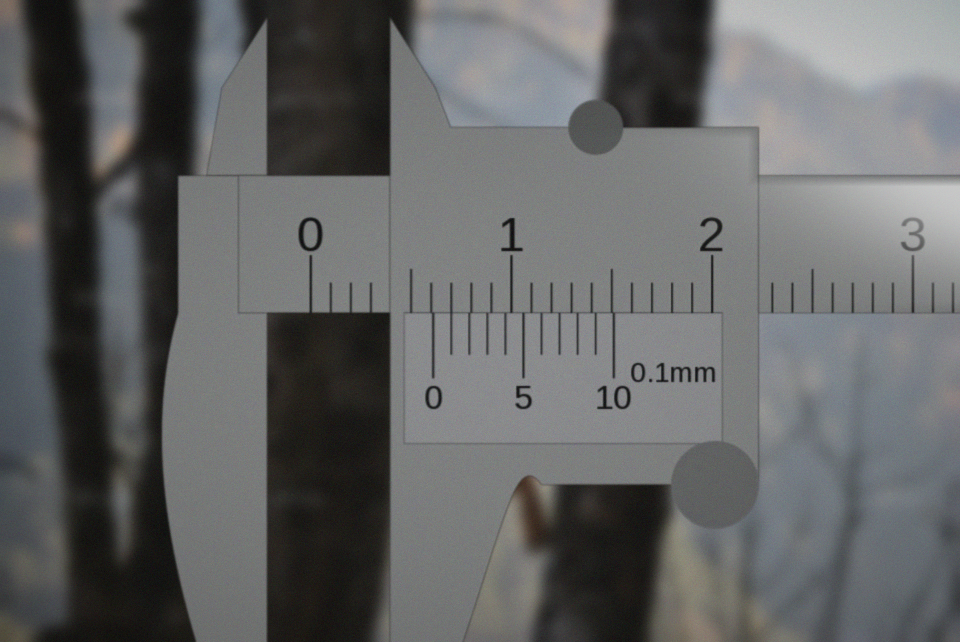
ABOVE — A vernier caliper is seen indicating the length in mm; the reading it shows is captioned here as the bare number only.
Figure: 6.1
